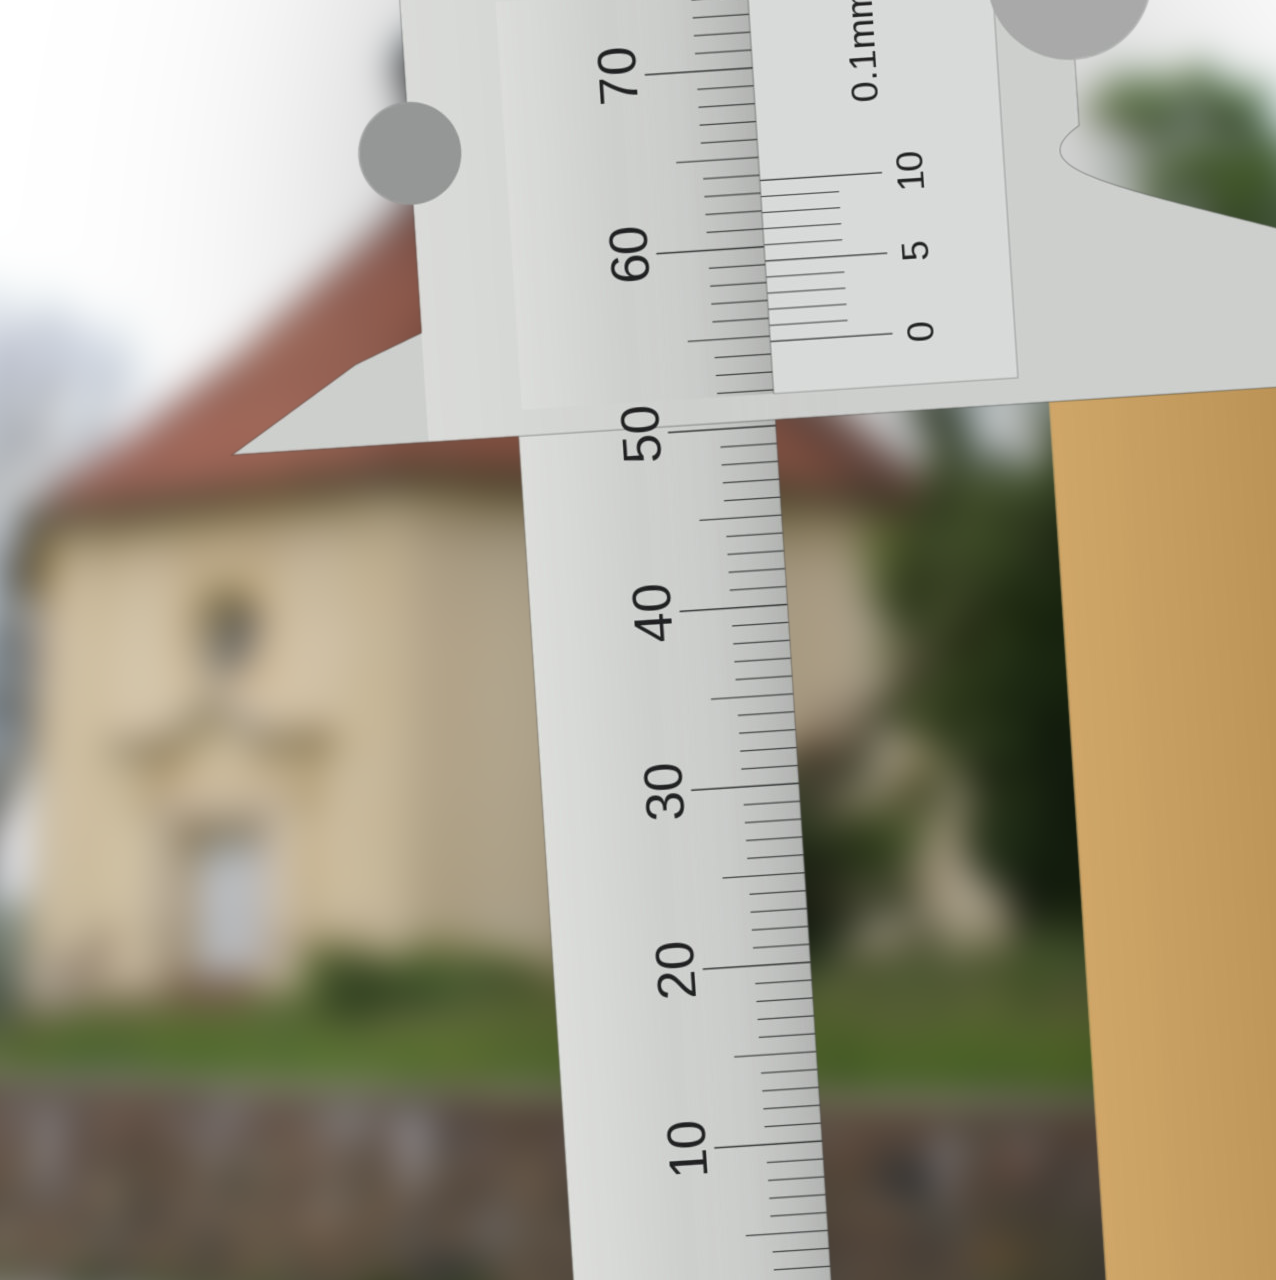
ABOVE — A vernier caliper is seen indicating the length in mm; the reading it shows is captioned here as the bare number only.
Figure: 54.7
